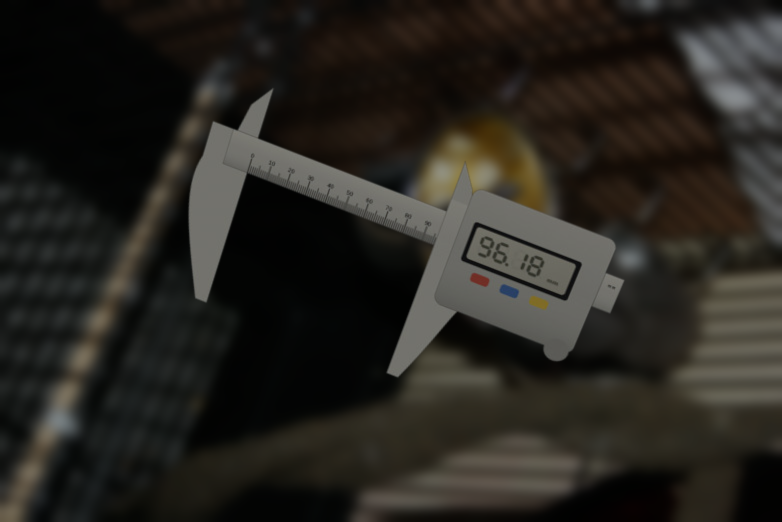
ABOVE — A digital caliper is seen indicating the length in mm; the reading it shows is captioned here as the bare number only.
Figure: 96.18
